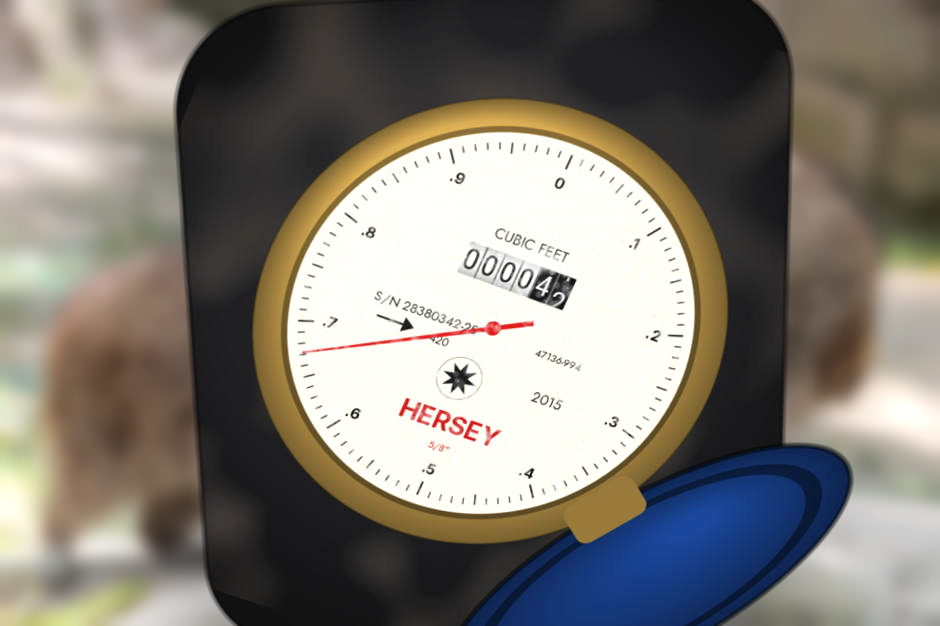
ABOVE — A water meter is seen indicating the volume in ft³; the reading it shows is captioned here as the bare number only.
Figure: 41.67
